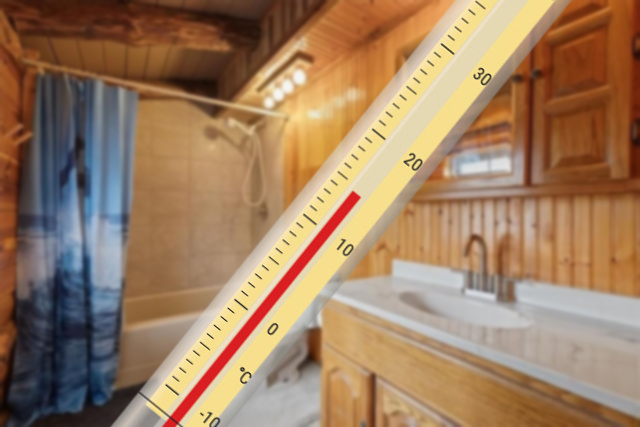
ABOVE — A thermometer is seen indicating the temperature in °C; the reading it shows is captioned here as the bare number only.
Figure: 14.5
